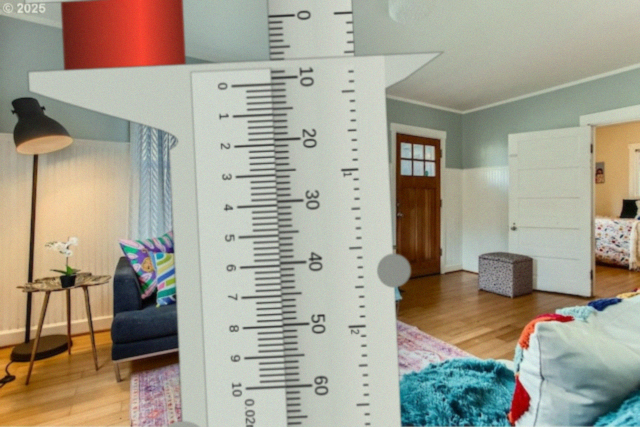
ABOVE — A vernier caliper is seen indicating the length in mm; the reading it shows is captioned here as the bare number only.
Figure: 11.0
